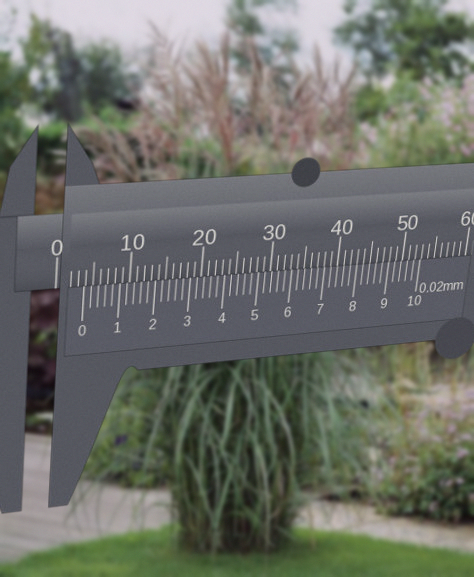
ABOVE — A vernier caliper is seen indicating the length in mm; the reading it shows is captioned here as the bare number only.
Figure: 3.8
